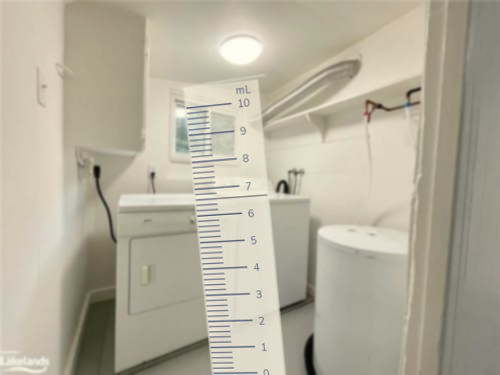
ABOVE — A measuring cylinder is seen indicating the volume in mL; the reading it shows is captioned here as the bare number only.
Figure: 6.6
